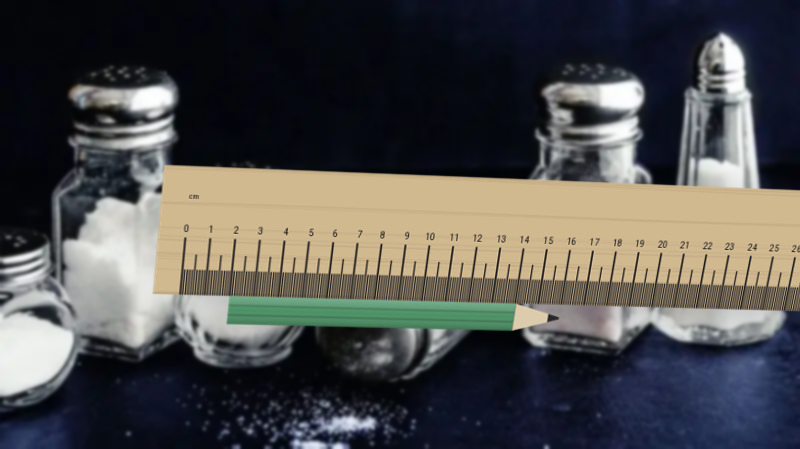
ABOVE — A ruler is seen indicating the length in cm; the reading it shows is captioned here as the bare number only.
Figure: 14
